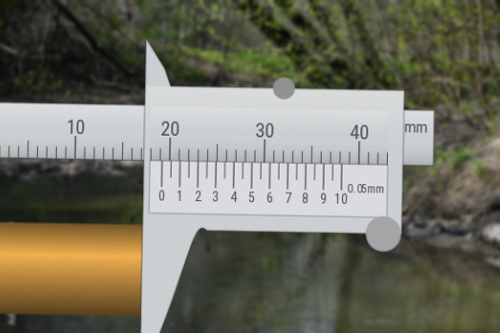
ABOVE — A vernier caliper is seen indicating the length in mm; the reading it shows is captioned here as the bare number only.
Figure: 19.2
